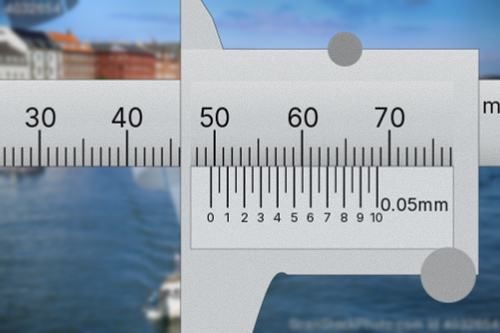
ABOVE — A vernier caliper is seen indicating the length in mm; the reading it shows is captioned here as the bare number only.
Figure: 49.6
